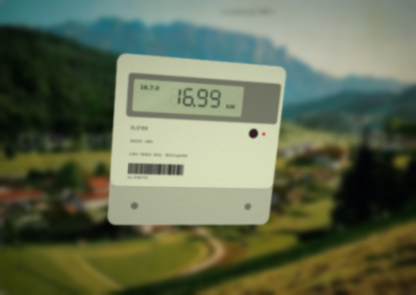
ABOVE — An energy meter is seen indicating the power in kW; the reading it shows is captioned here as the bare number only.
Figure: 16.99
